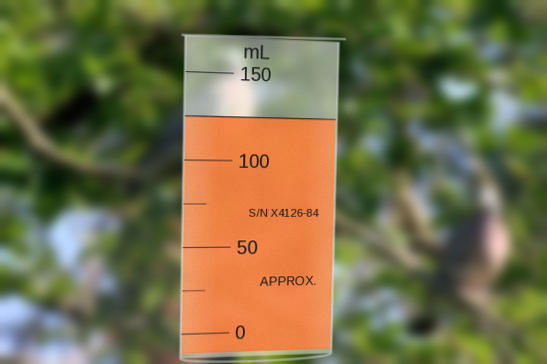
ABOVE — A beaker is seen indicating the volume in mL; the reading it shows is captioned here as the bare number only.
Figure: 125
